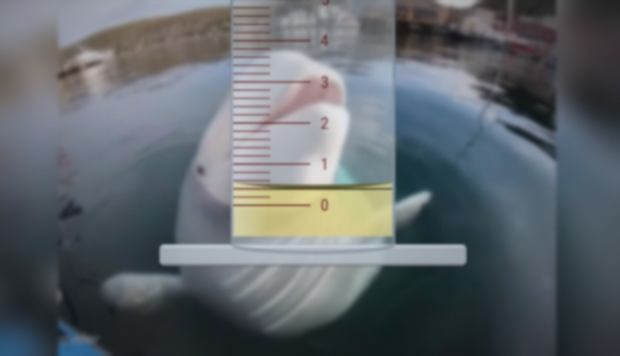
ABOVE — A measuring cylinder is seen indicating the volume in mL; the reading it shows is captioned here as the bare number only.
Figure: 0.4
